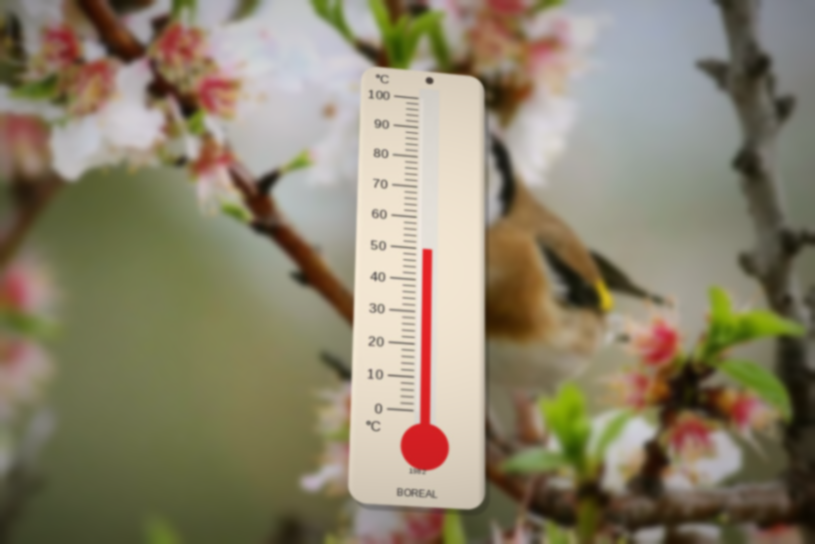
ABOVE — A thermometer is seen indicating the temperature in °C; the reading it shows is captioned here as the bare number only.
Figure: 50
